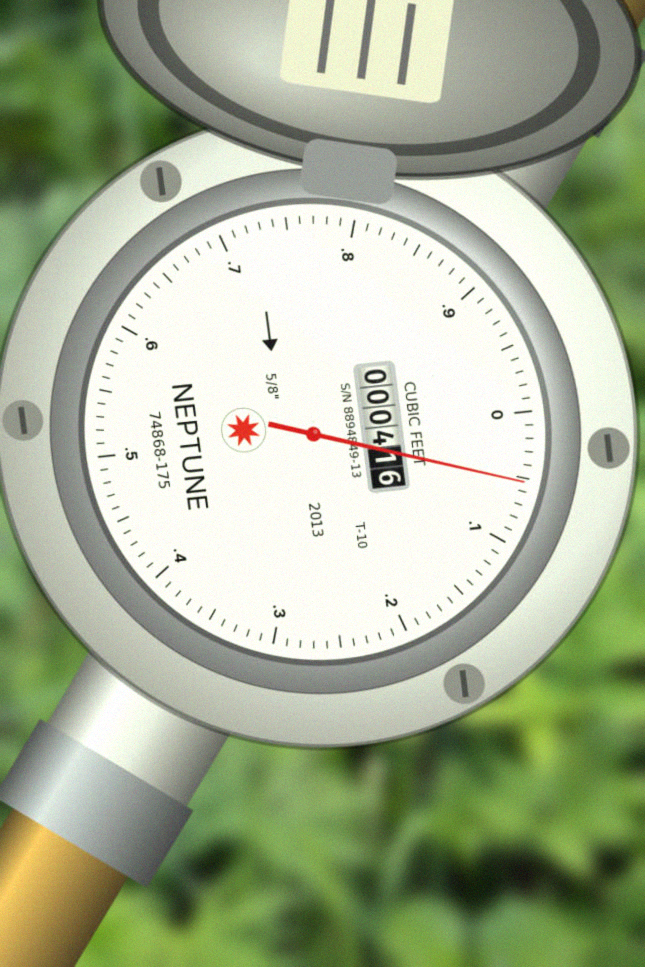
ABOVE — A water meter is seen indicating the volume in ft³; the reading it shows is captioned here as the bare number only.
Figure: 416.05
